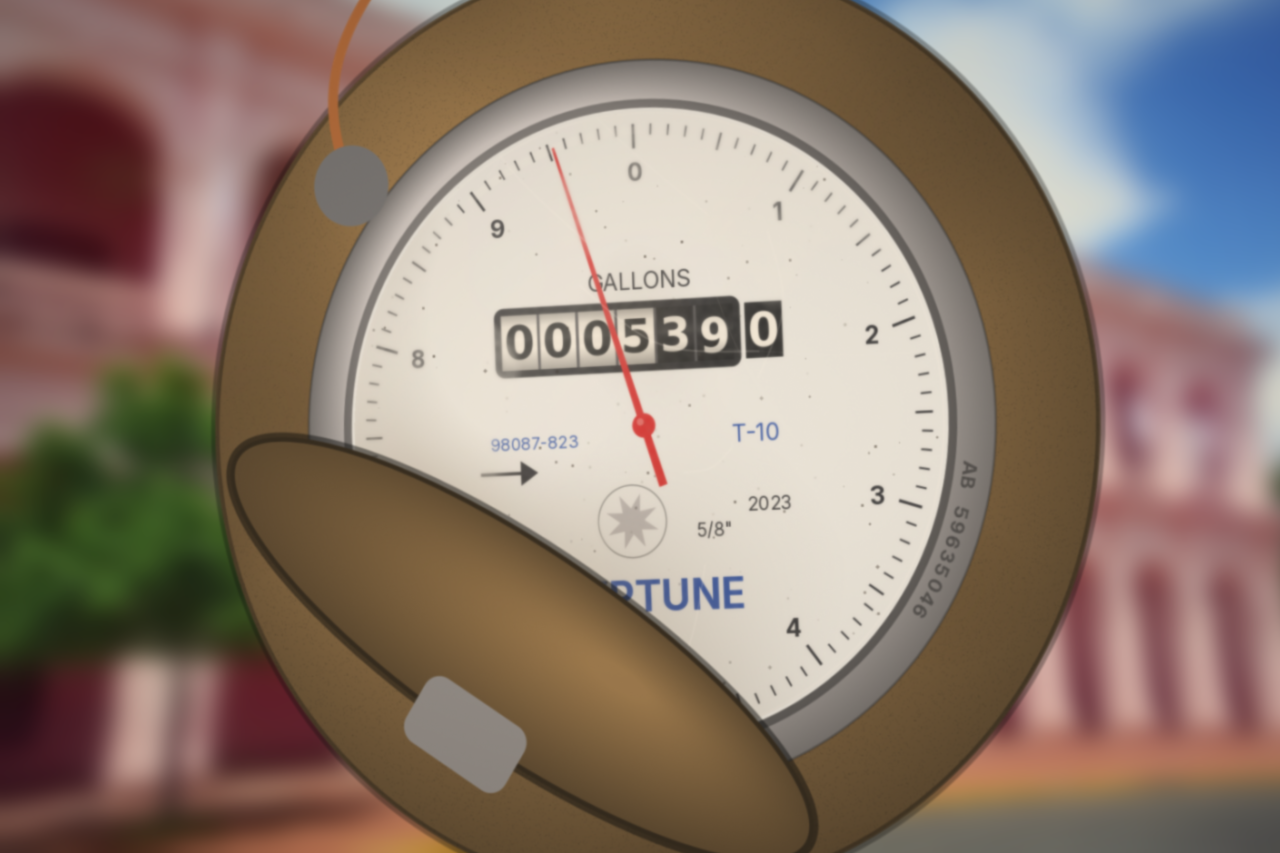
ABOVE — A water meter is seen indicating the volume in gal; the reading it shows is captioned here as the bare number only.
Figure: 5389.5
